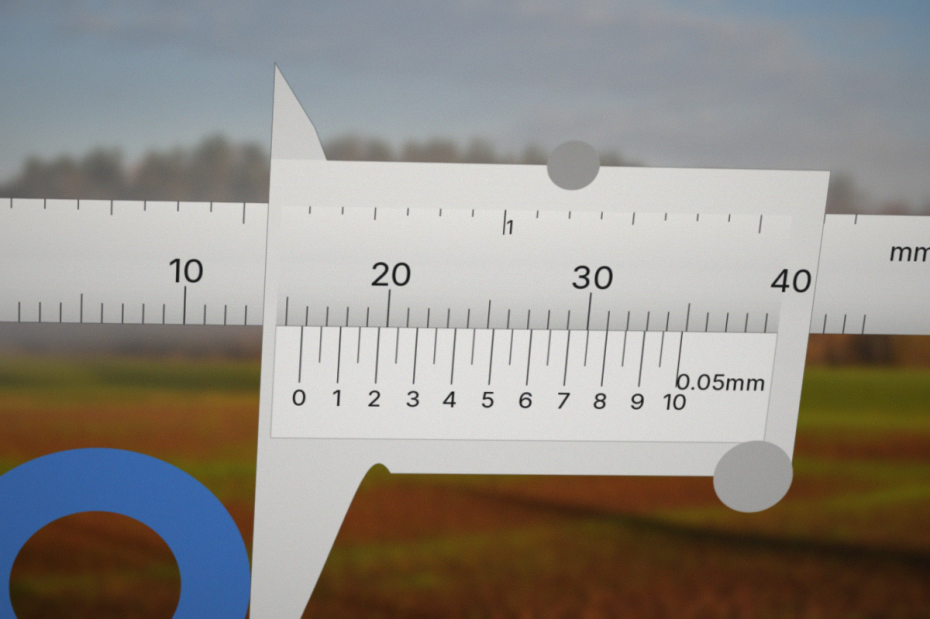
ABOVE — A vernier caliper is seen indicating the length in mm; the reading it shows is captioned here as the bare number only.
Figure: 15.8
